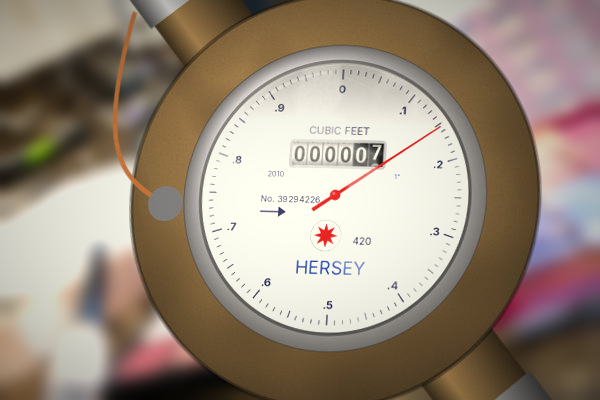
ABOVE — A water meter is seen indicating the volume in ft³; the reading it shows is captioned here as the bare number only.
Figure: 7.15
